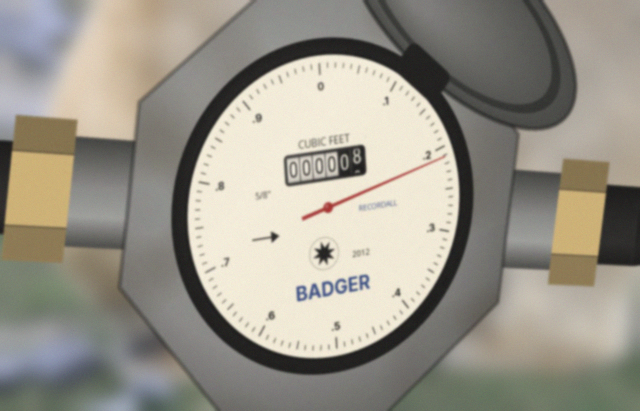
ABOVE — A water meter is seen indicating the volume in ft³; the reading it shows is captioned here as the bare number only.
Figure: 8.21
